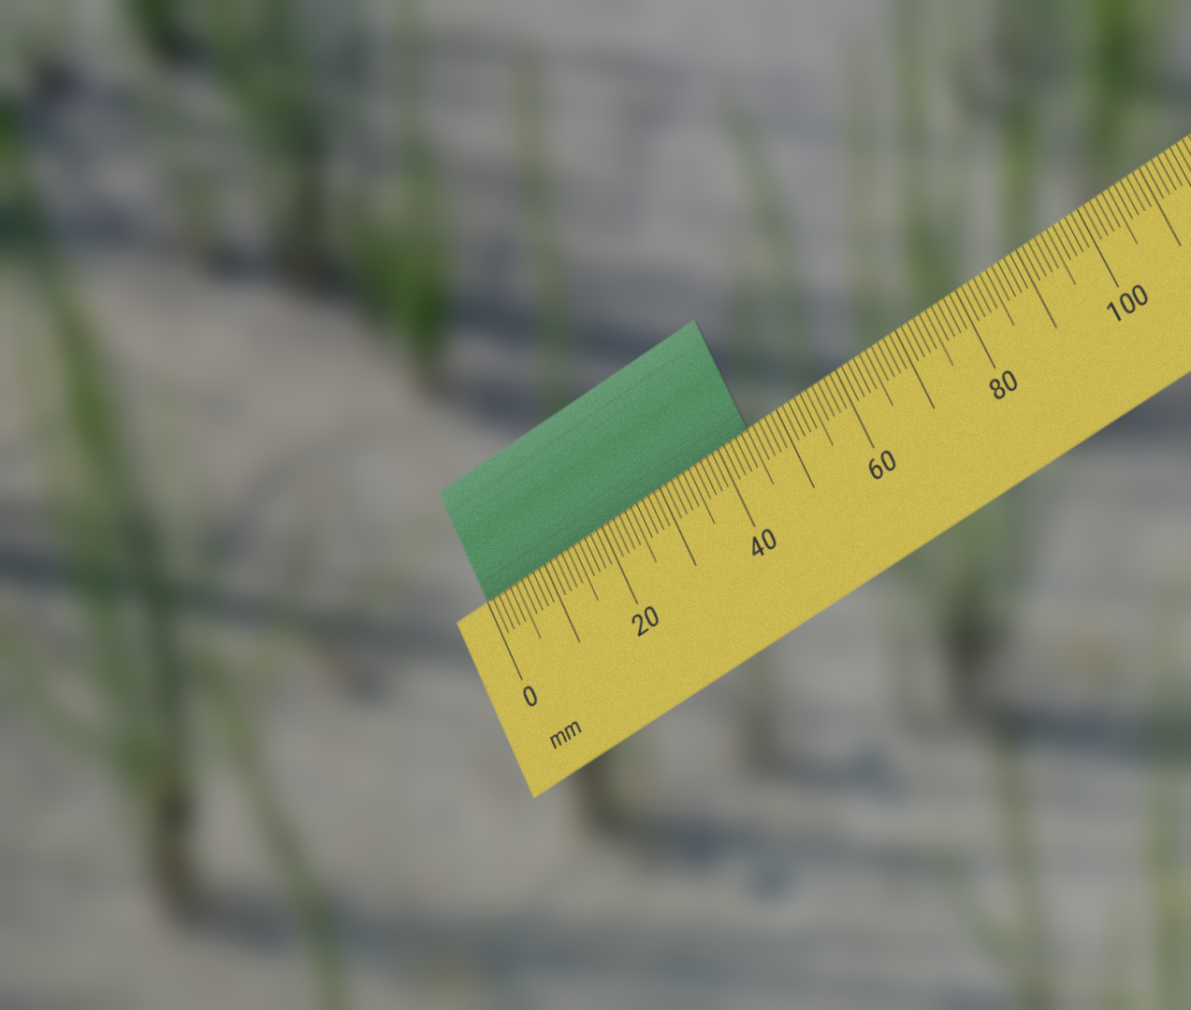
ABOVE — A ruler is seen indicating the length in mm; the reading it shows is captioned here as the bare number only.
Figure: 45
